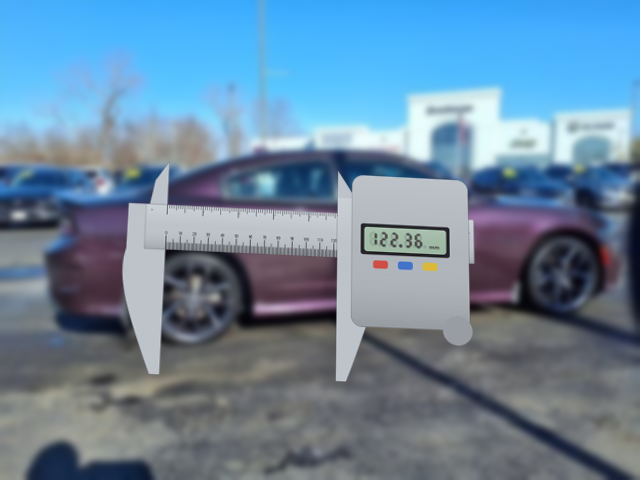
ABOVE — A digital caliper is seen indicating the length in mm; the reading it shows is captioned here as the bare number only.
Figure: 122.36
